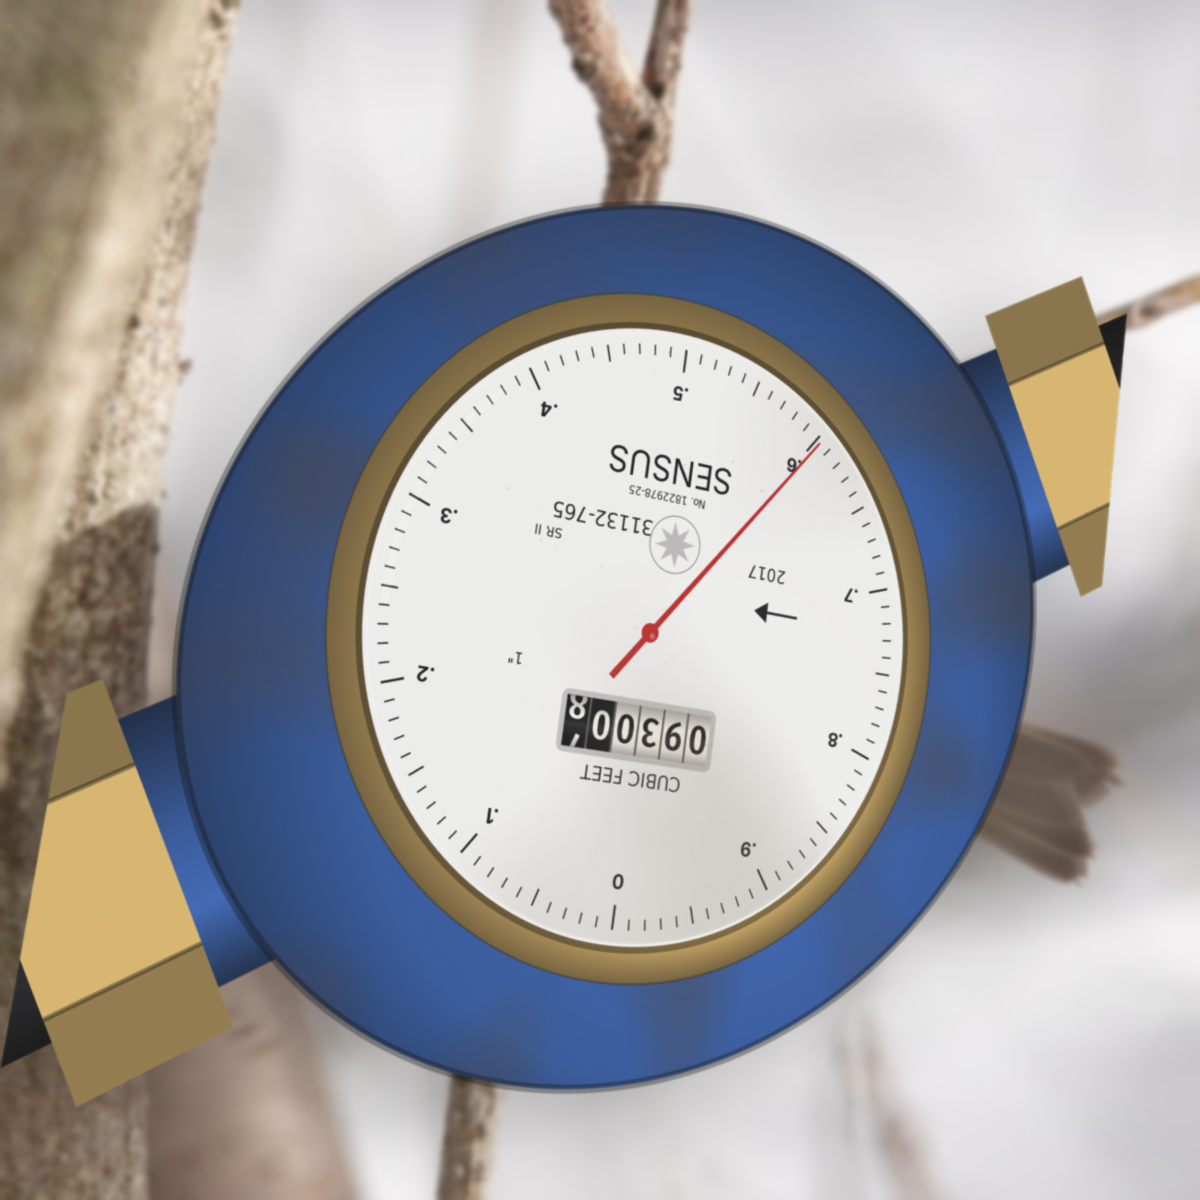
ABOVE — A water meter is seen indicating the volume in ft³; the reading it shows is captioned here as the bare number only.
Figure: 93007.60
